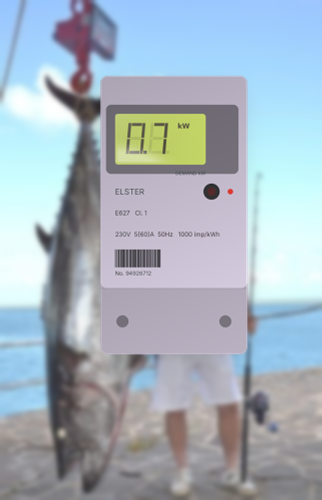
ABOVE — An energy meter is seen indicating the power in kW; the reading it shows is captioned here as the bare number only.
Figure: 0.7
